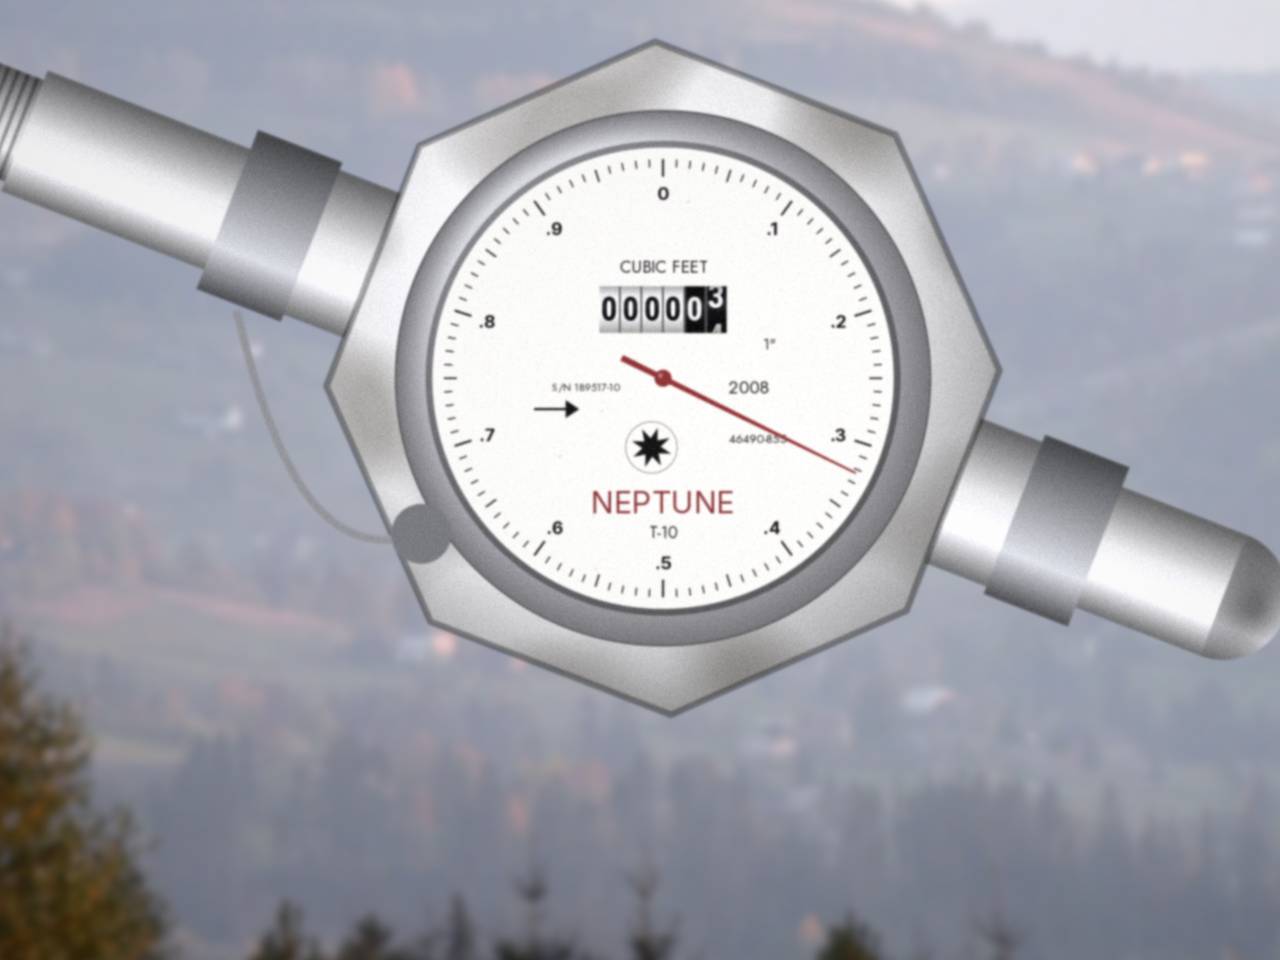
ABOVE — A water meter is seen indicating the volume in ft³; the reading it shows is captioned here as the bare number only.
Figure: 3.32
